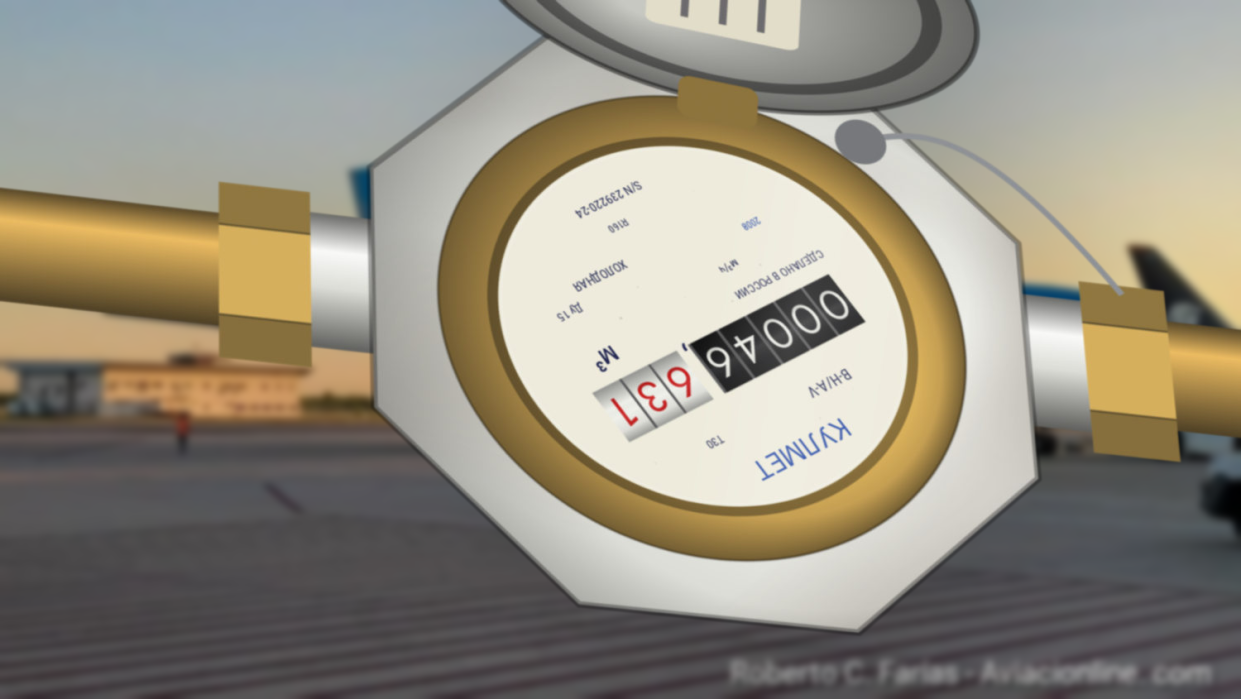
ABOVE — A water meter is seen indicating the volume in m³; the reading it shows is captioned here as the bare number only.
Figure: 46.631
